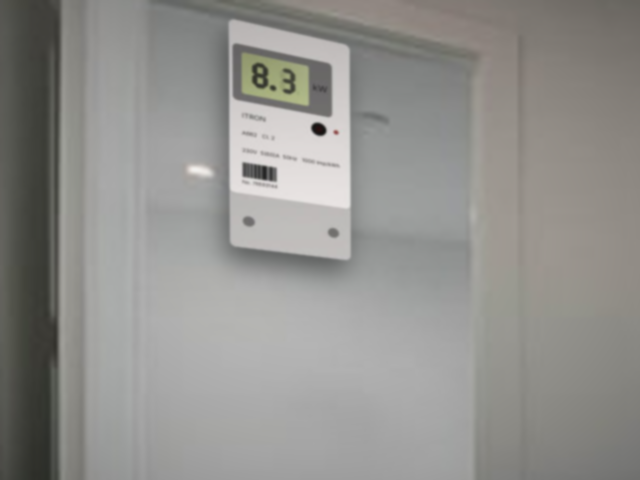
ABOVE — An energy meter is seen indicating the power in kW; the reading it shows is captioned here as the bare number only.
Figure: 8.3
